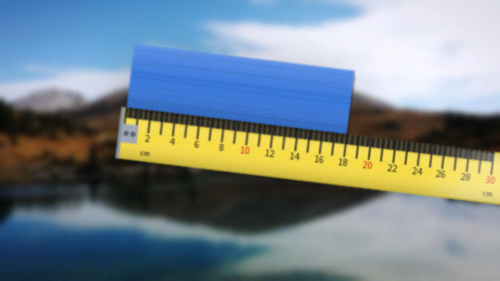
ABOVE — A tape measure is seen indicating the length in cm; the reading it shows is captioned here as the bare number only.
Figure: 18
